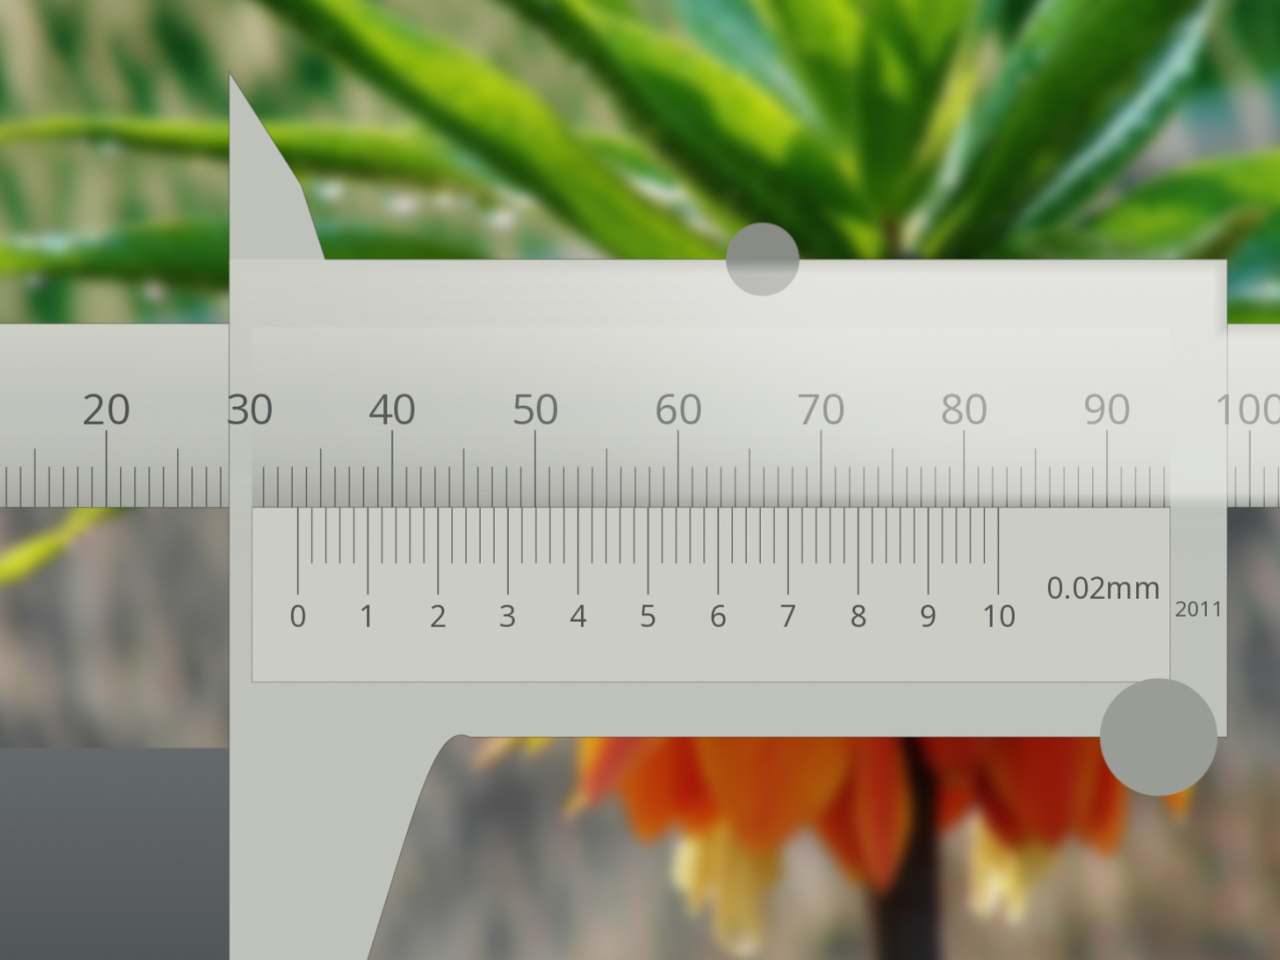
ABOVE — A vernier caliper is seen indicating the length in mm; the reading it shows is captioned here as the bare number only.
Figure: 33.4
